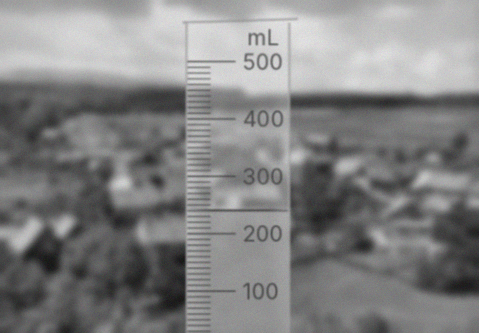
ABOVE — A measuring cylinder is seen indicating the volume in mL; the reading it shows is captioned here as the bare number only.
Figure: 240
